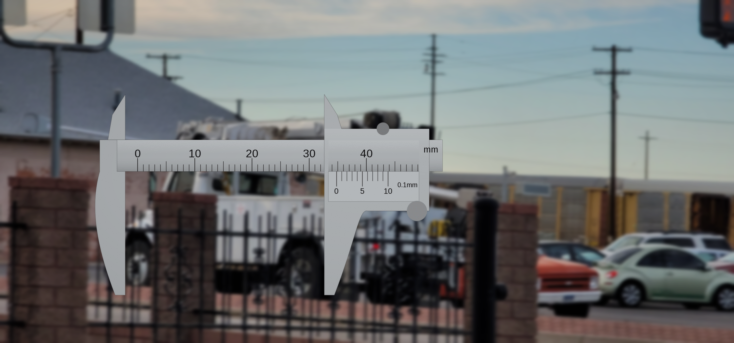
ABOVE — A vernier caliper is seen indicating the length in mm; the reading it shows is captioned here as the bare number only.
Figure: 34.8
